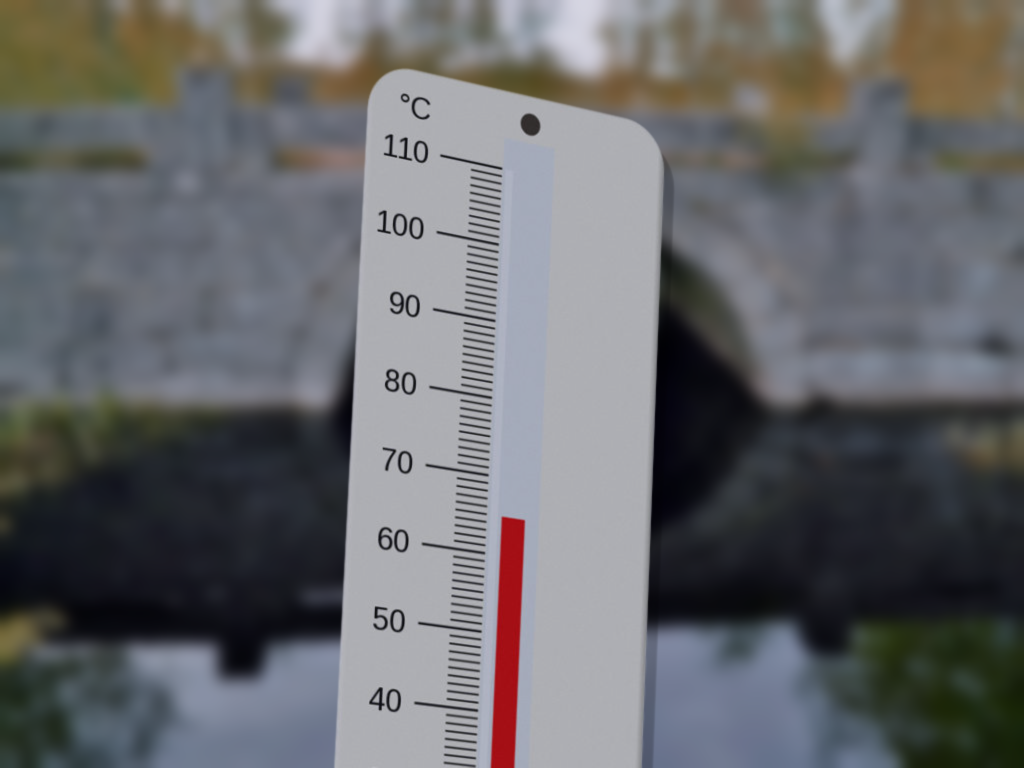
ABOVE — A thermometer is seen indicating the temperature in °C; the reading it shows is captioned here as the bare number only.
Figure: 65
